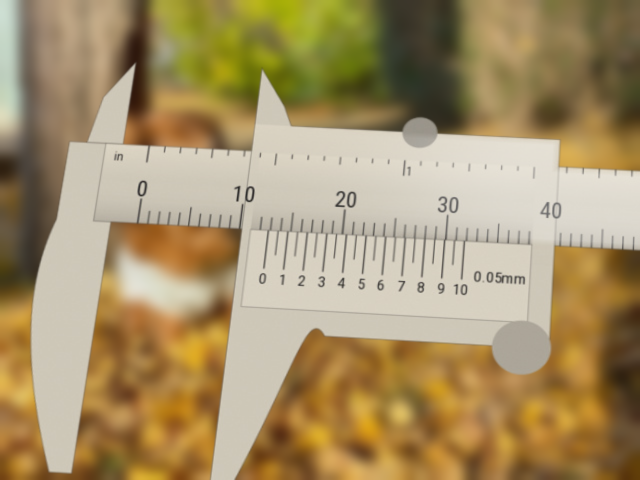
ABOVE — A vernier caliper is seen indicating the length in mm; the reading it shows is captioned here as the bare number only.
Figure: 12.8
